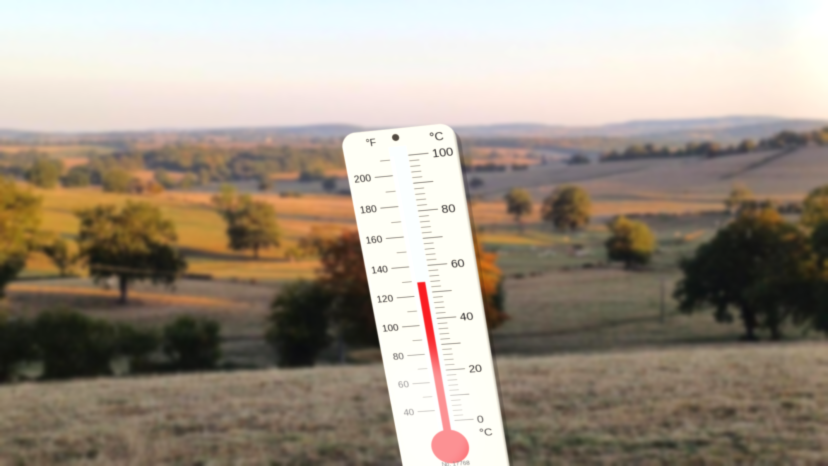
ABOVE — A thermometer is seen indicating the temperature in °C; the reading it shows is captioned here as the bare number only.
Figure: 54
